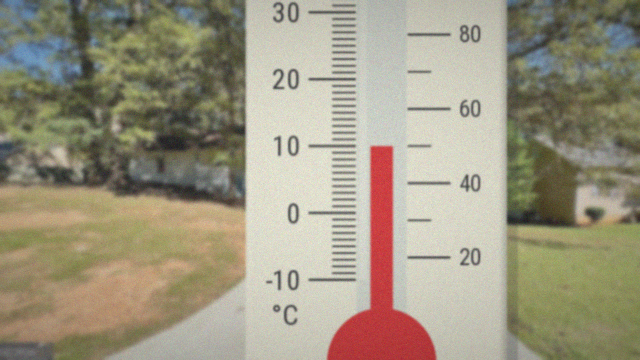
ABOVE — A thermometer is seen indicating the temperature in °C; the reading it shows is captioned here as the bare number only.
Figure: 10
